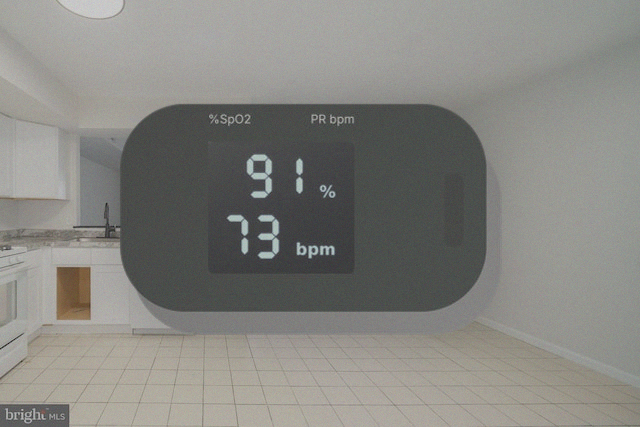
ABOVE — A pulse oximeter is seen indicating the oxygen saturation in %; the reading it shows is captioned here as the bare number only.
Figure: 91
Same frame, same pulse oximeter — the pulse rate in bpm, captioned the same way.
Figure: 73
